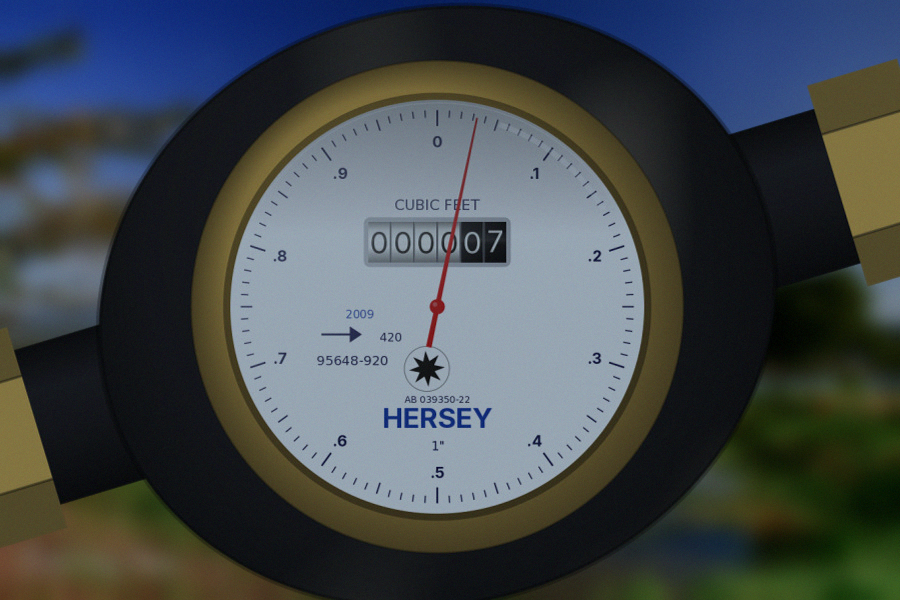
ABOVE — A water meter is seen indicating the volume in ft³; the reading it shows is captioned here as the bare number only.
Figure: 7.03
